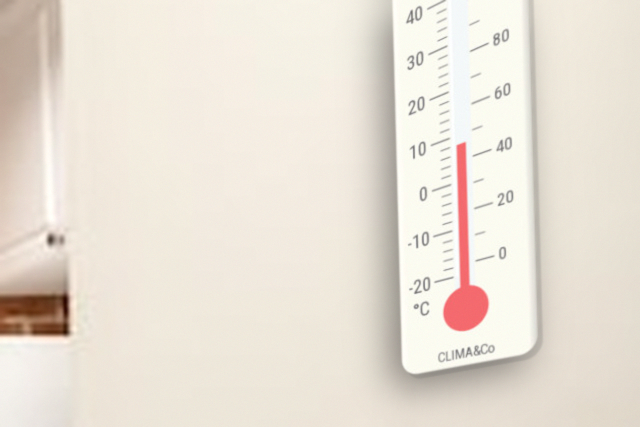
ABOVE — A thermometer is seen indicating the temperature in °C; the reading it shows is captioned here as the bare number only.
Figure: 8
